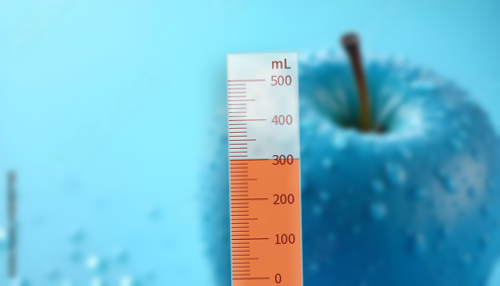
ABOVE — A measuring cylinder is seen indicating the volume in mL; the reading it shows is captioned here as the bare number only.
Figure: 300
